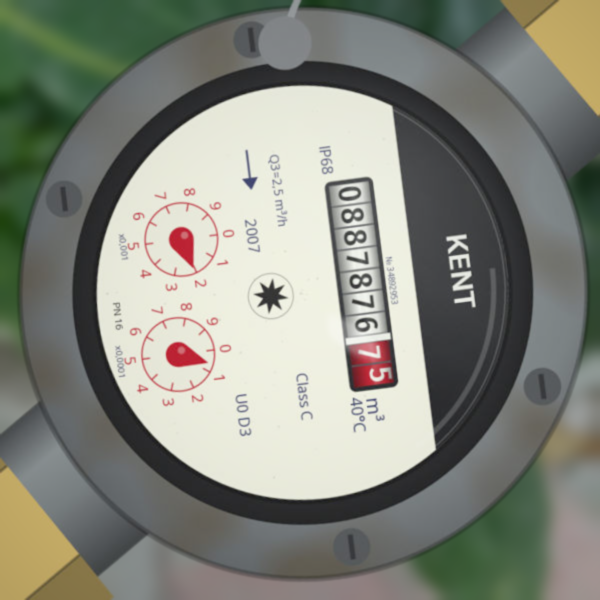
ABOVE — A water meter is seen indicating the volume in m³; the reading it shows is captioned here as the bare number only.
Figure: 887876.7520
